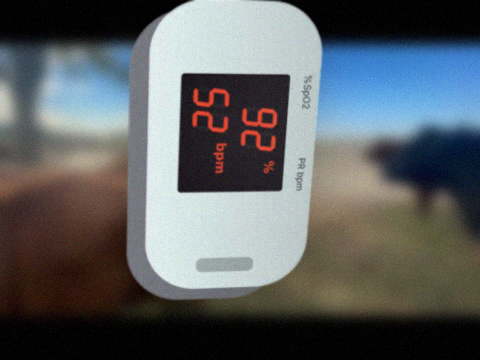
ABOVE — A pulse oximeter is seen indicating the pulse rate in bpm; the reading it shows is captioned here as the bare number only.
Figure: 52
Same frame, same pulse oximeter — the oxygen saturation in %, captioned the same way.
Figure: 92
